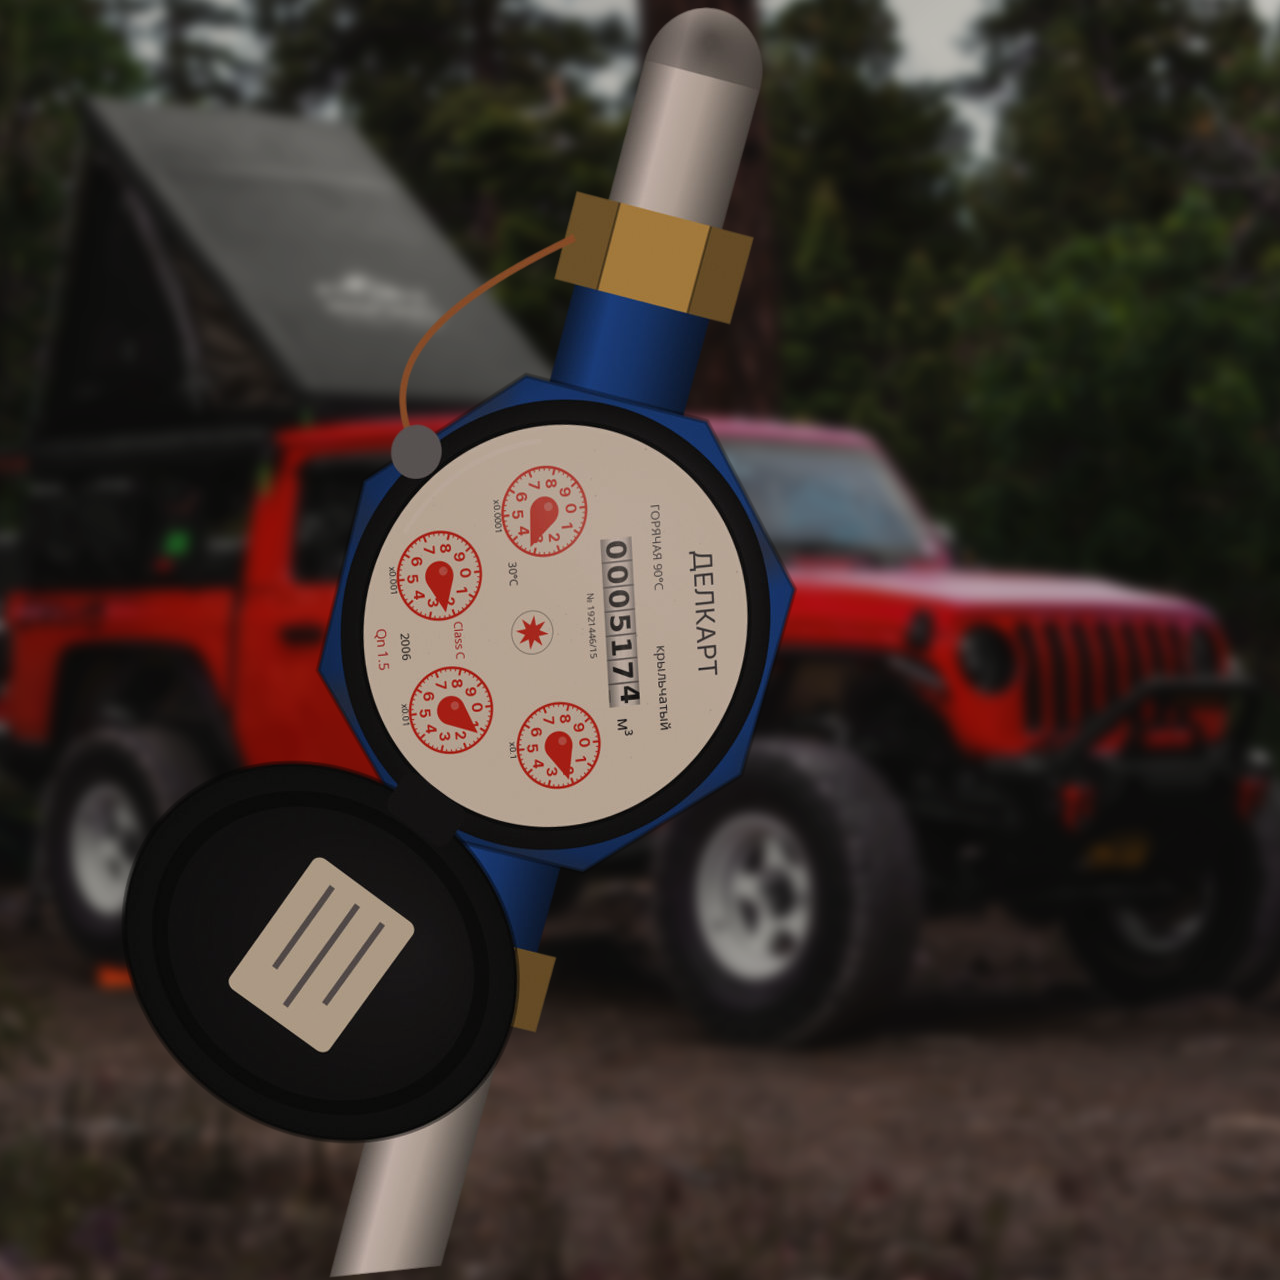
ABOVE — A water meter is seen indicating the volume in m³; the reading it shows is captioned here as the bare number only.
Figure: 5174.2123
